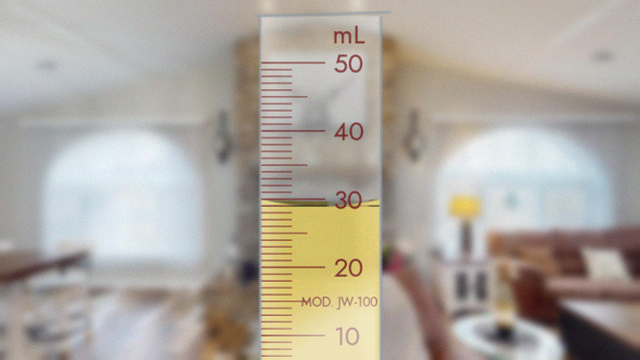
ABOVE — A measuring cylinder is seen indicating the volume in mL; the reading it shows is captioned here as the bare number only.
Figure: 29
